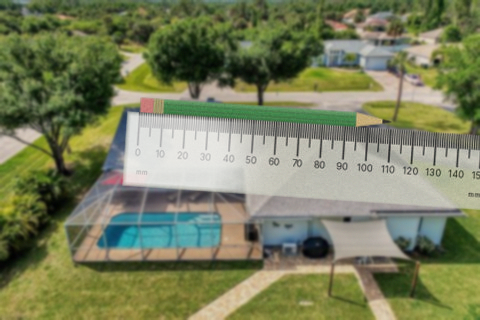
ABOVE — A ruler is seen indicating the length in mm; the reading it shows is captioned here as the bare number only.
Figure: 110
